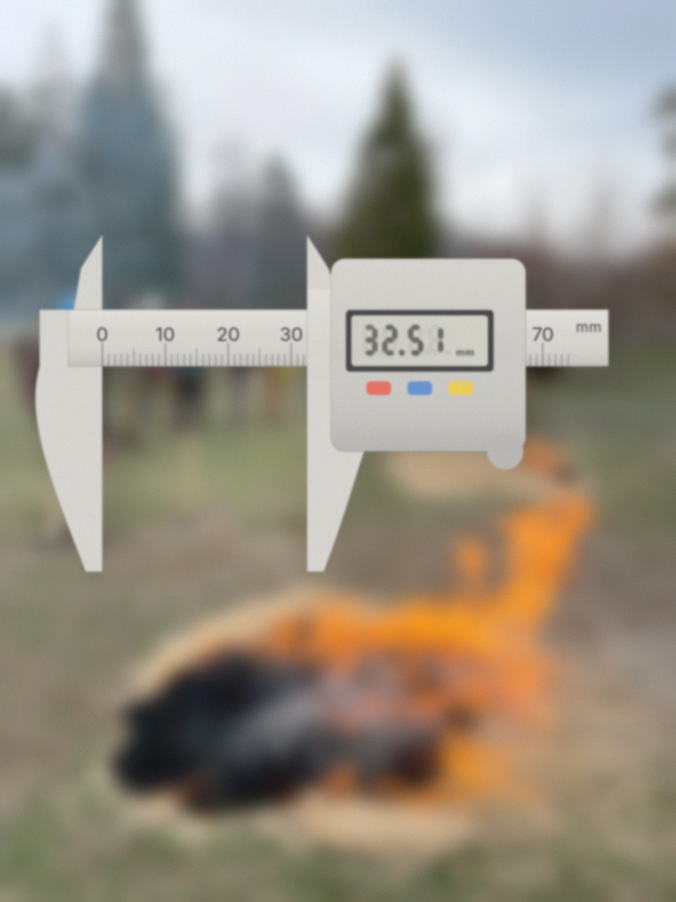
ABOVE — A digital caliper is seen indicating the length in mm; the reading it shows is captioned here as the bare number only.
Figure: 32.51
